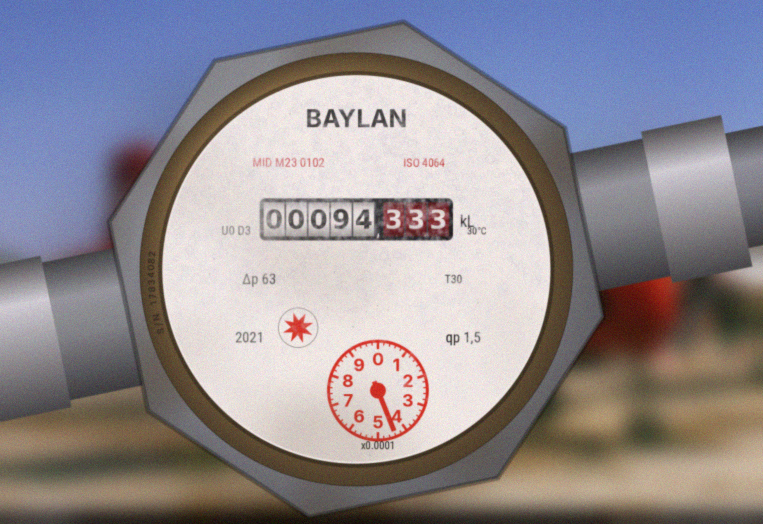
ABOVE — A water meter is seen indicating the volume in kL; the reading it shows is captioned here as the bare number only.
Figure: 94.3334
